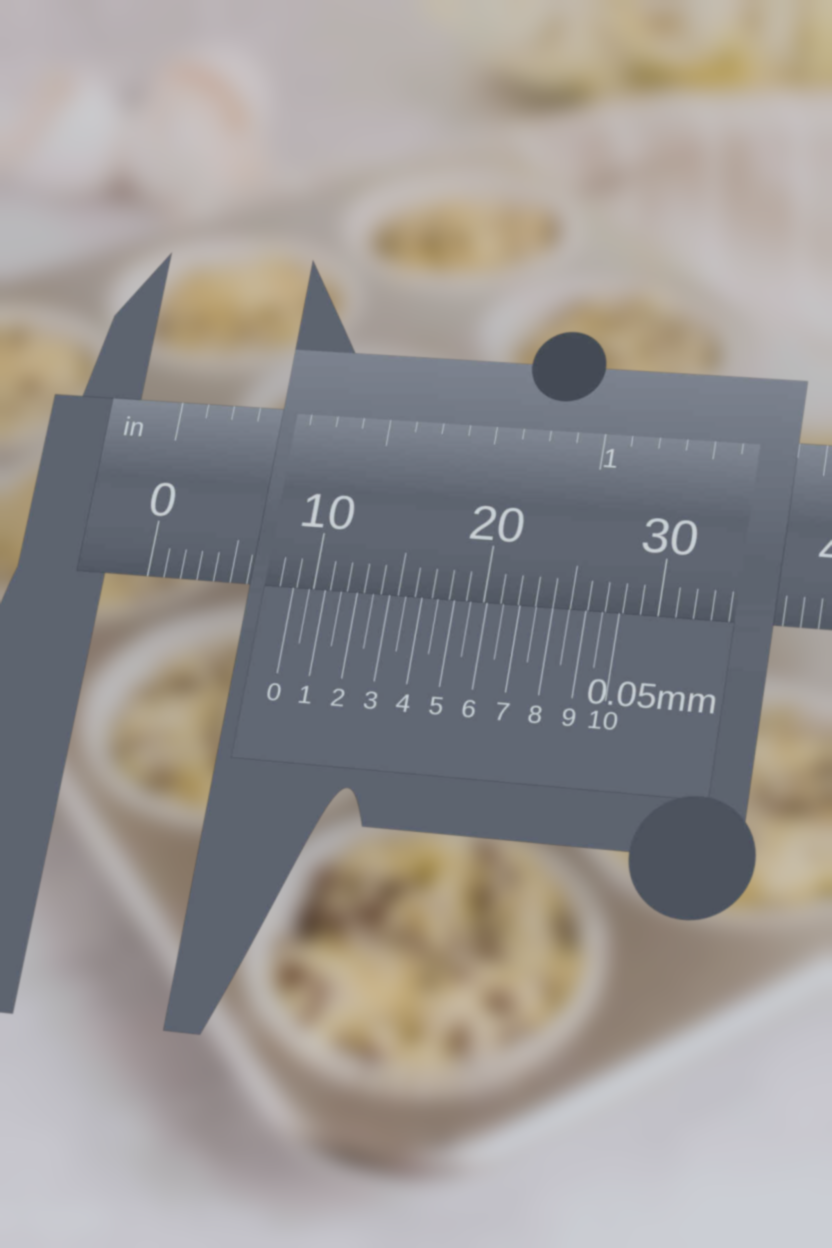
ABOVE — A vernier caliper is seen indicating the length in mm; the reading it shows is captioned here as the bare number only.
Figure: 8.8
